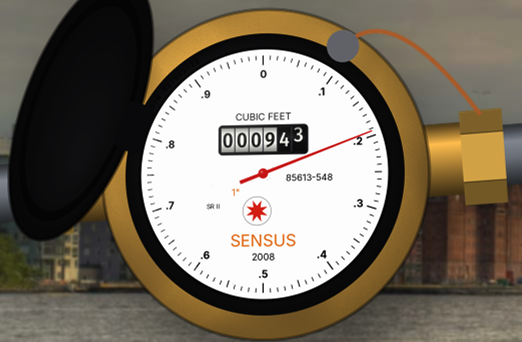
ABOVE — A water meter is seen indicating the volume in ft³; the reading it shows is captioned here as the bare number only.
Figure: 943.19
